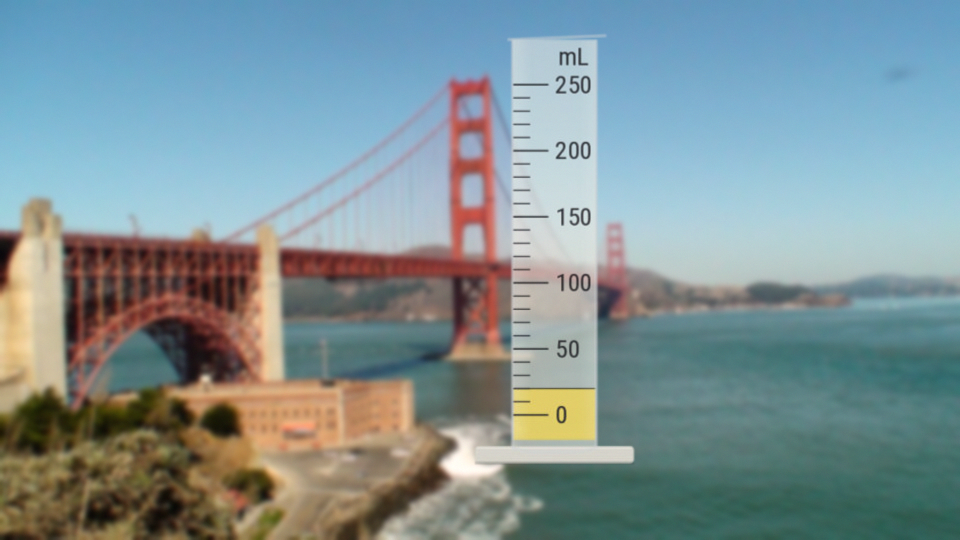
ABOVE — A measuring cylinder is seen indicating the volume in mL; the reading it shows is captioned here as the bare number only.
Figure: 20
